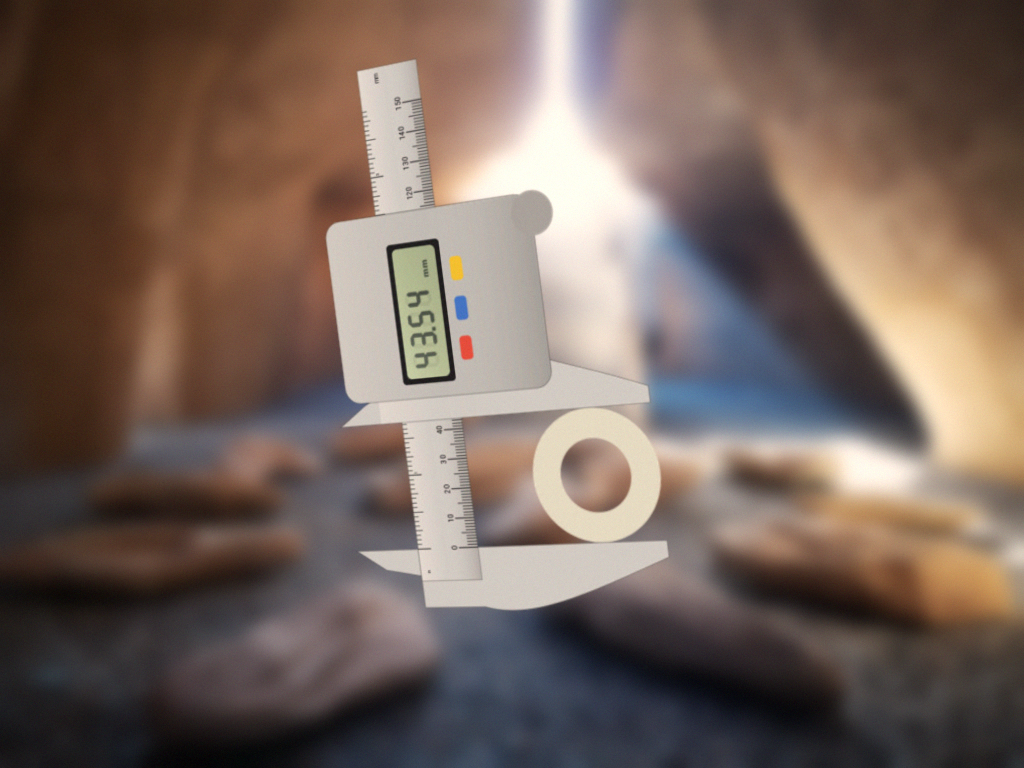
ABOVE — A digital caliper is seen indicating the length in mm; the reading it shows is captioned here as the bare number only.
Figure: 43.54
